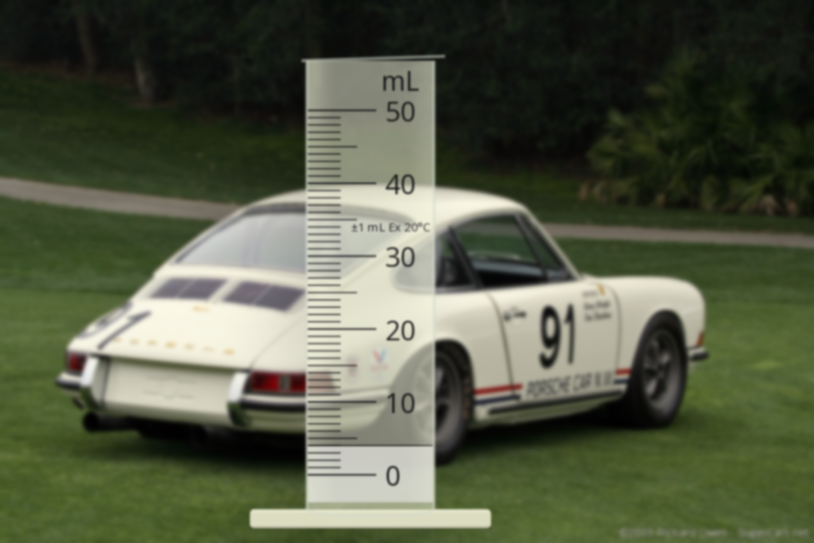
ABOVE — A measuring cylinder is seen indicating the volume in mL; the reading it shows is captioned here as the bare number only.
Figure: 4
